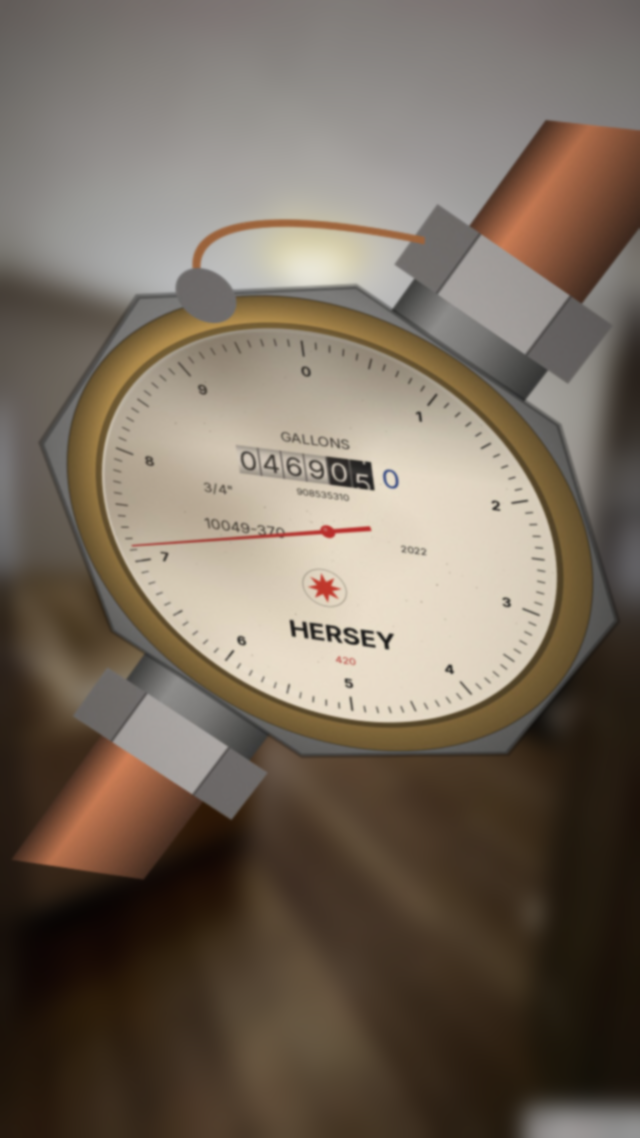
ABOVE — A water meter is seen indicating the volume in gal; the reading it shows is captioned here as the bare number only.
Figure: 469047.1
